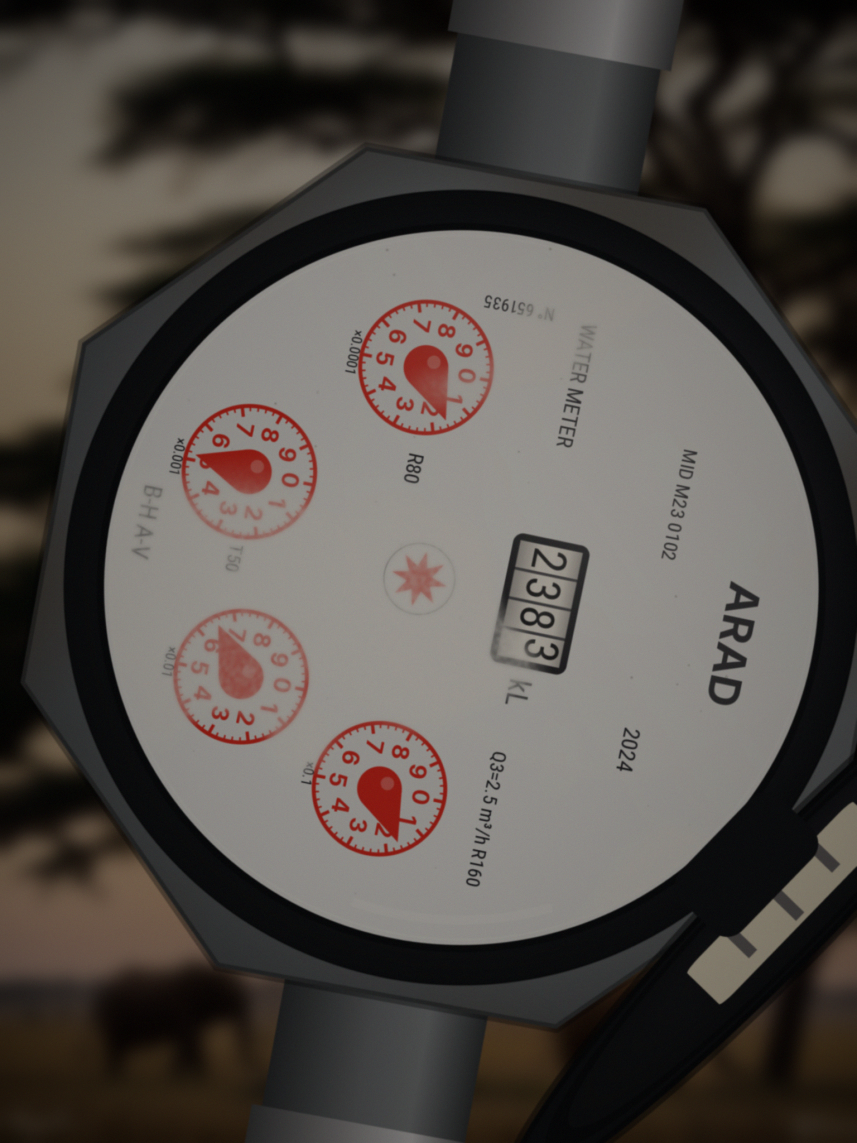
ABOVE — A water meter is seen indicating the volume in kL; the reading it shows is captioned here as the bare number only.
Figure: 2383.1651
